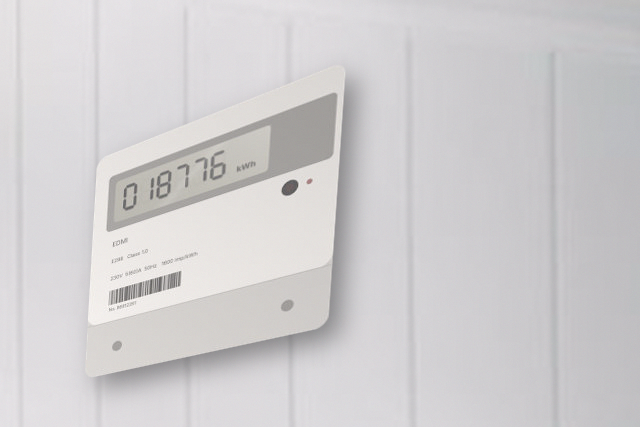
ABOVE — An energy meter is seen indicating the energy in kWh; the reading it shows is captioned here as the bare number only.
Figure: 18776
